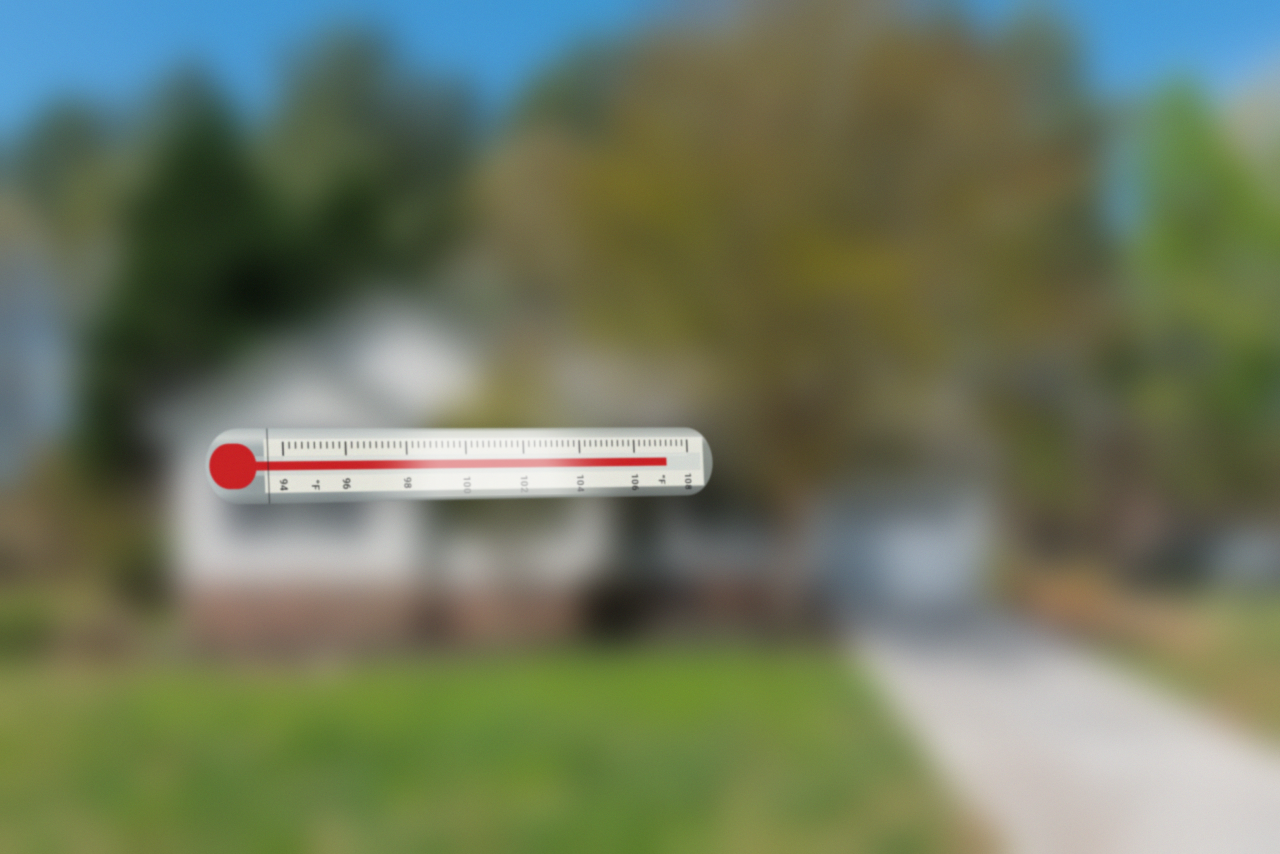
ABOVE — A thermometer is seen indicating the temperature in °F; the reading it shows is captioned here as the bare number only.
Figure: 107.2
